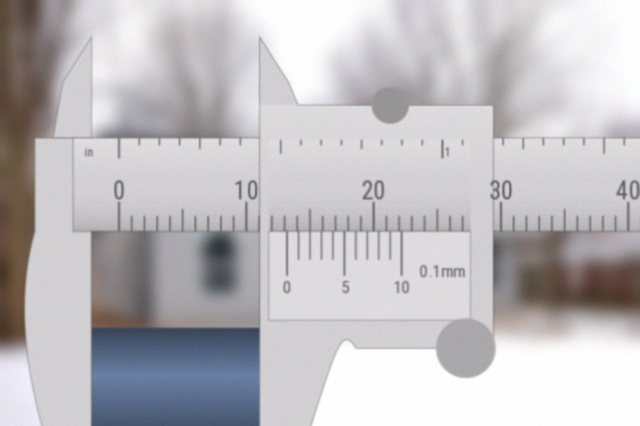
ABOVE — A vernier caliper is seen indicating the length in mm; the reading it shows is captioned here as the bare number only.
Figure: 13.2
